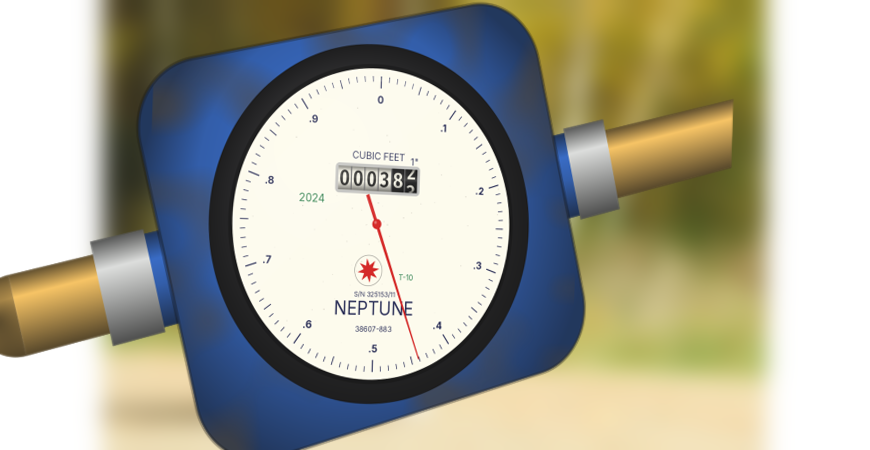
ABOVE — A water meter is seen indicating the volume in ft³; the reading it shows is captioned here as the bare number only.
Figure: 382.44
